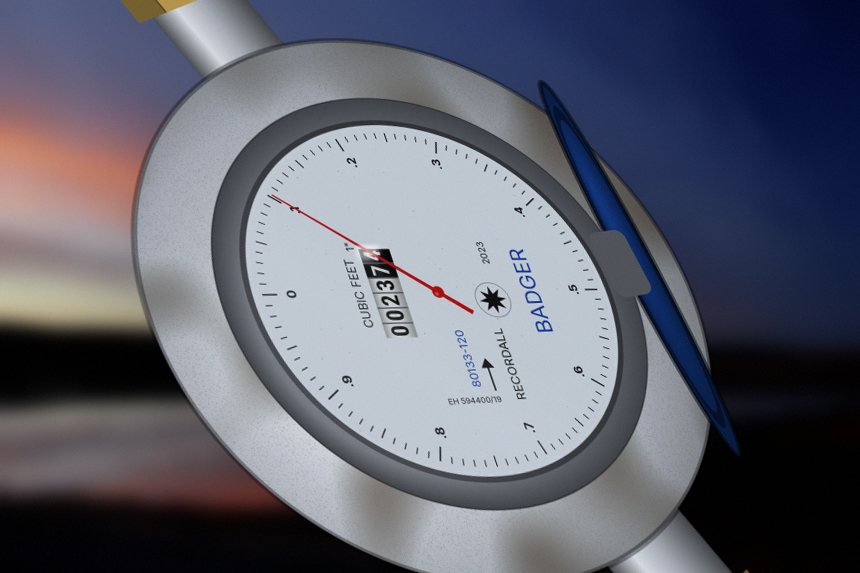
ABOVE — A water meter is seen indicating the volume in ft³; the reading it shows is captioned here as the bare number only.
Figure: 2374.10
